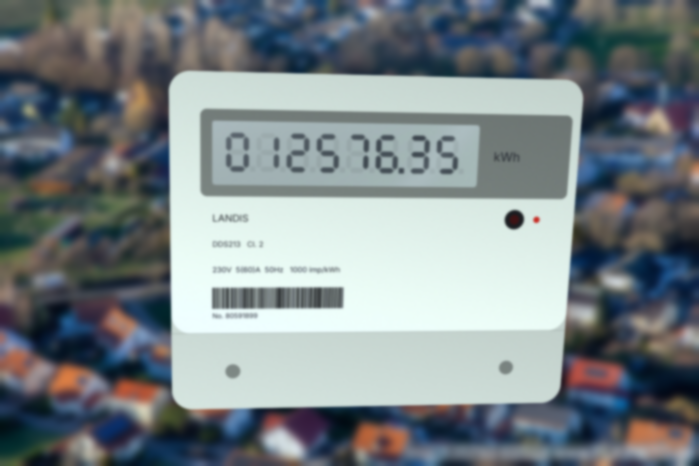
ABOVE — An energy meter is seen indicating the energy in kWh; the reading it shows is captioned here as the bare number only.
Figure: 12576.35
